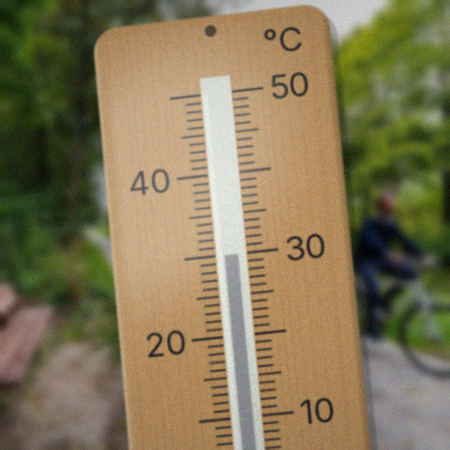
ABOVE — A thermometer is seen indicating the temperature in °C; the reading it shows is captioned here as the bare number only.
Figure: 30
